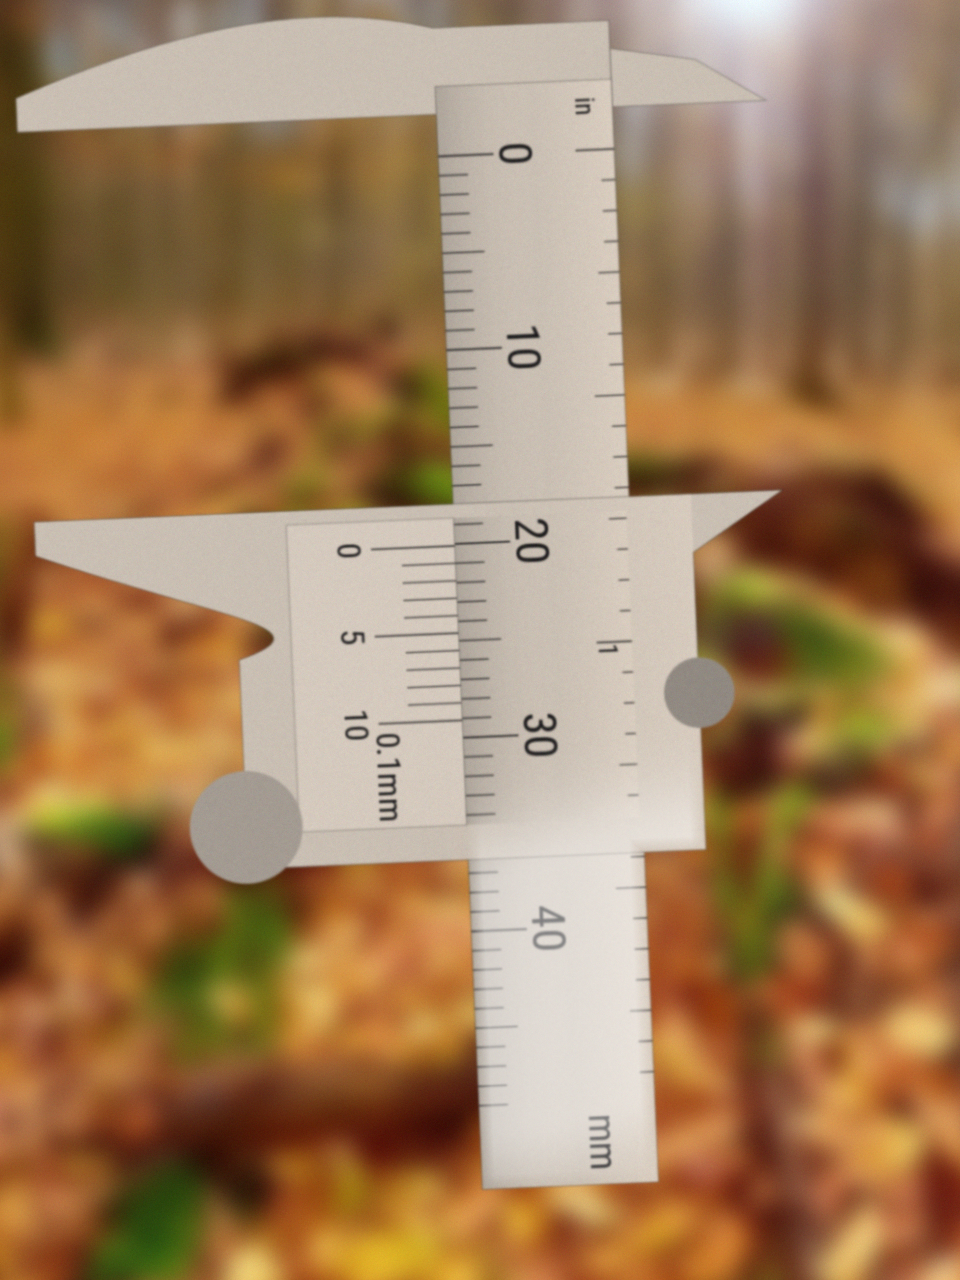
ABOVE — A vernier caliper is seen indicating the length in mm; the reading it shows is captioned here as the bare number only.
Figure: 20.1
